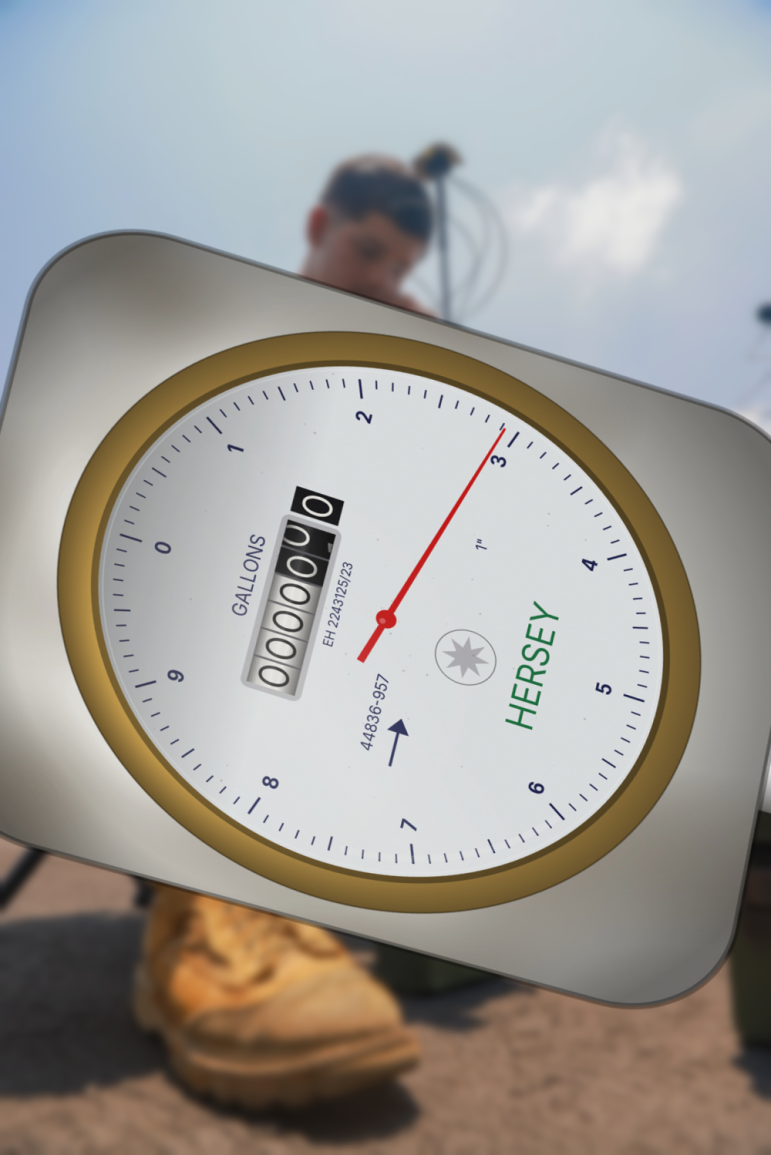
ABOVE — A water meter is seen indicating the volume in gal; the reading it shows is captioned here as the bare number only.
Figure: 2.9
